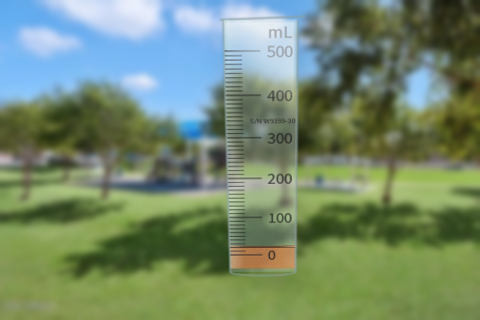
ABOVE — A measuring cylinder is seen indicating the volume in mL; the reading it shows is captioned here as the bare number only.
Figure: 20
